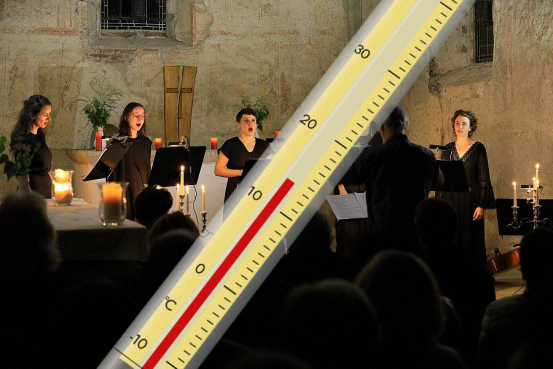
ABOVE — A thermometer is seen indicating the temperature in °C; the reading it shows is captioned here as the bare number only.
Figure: 13.5
